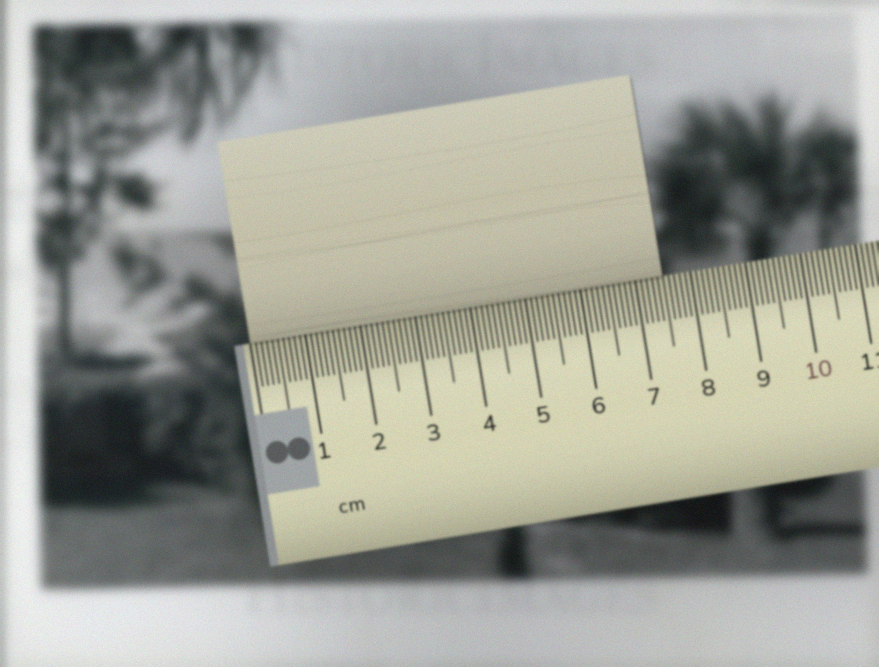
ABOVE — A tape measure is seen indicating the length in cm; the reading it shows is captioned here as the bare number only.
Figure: 7.5
